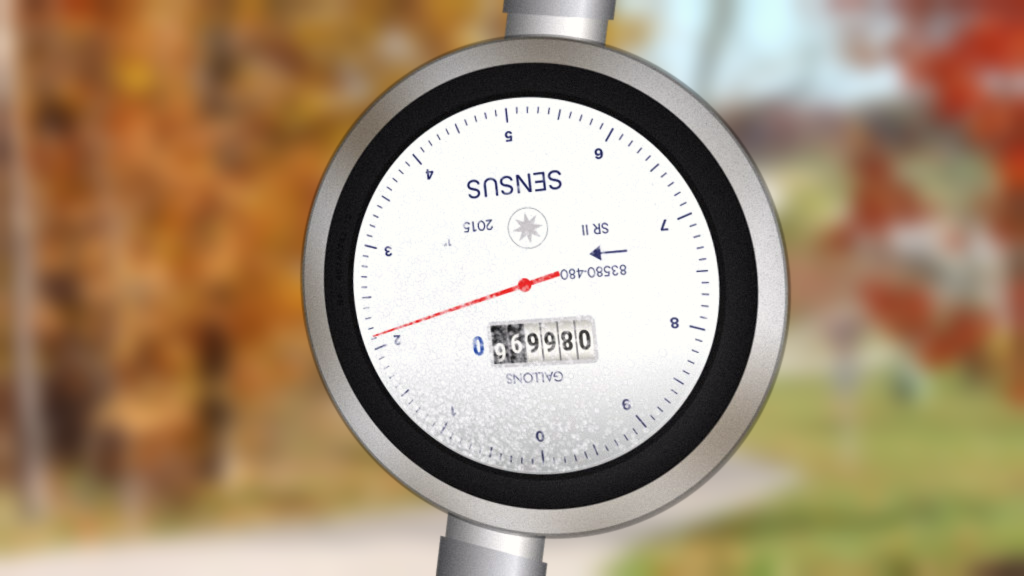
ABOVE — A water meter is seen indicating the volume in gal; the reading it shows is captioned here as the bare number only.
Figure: 866962.1
